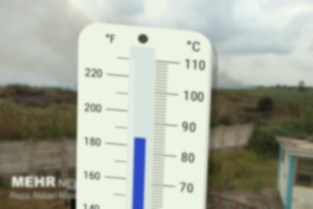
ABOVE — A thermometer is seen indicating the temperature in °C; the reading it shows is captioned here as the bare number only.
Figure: 85
